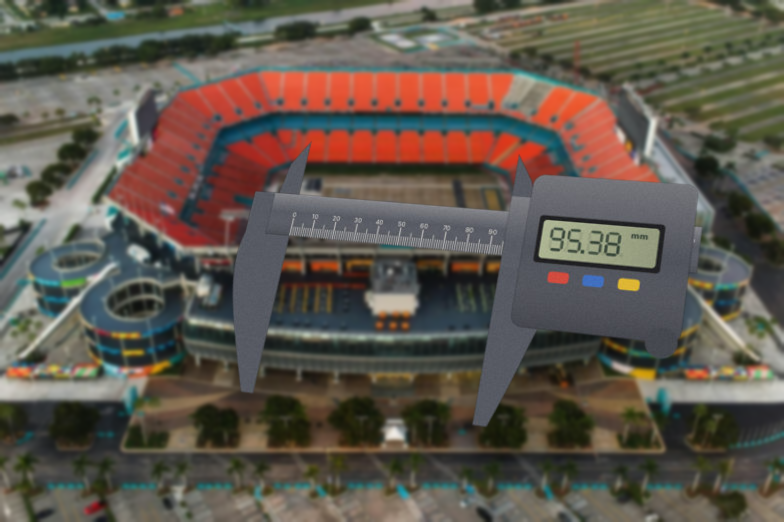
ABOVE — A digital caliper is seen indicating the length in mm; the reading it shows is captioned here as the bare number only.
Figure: 95.38
